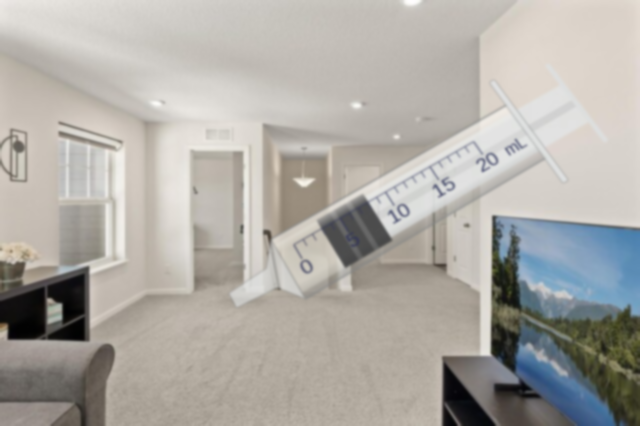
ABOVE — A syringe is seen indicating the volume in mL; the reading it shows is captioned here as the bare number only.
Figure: 3
